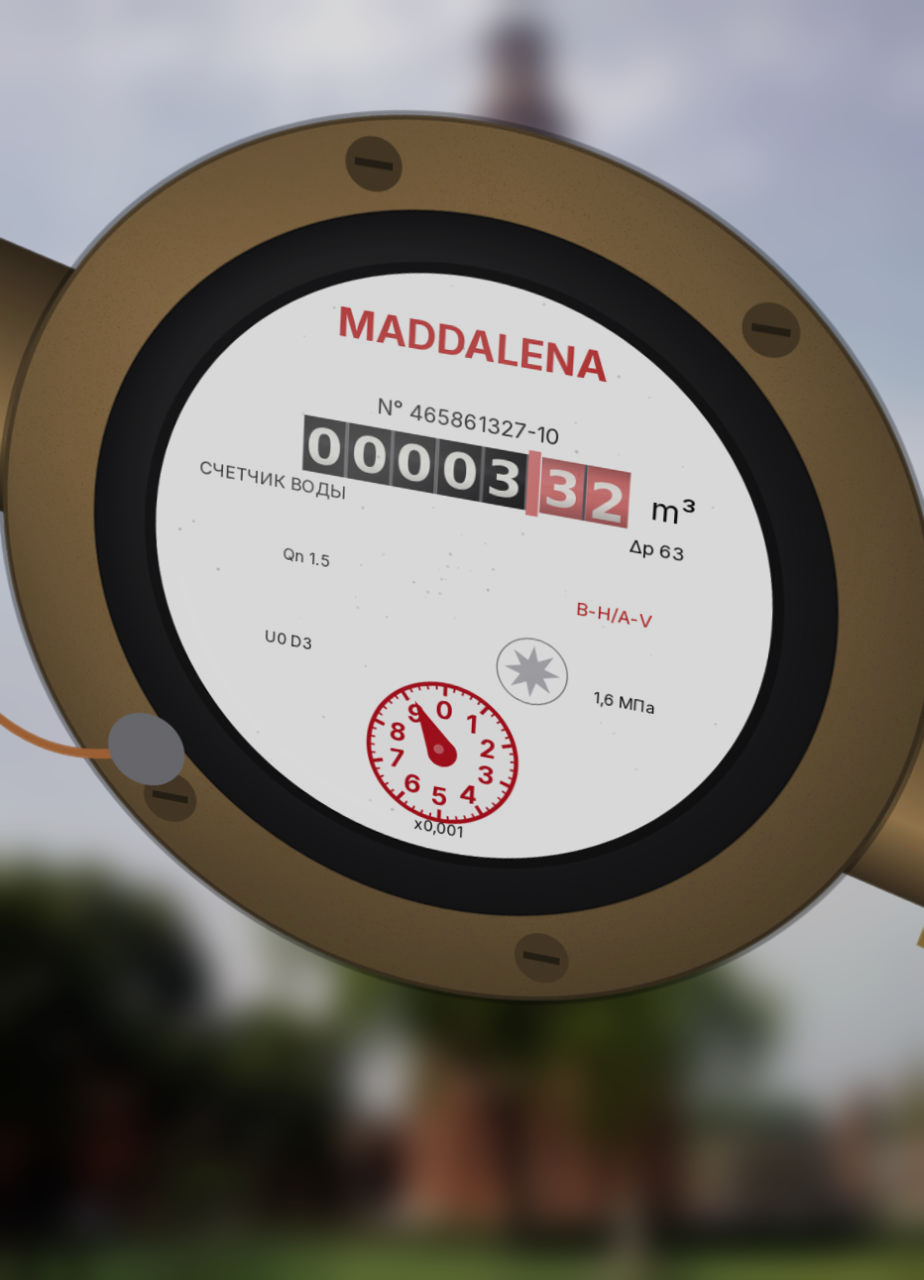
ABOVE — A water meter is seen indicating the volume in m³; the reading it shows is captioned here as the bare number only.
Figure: 3.319
